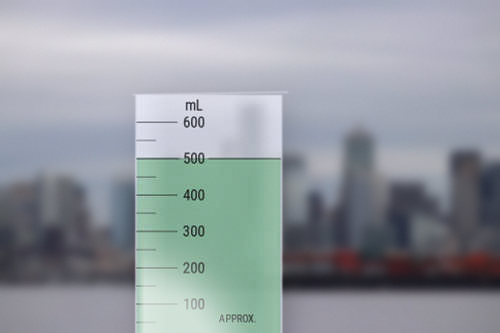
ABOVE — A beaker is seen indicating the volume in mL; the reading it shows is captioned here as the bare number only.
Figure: 500
